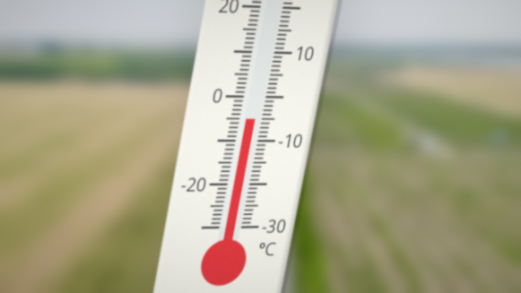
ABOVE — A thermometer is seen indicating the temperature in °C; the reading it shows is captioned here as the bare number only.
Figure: -5
